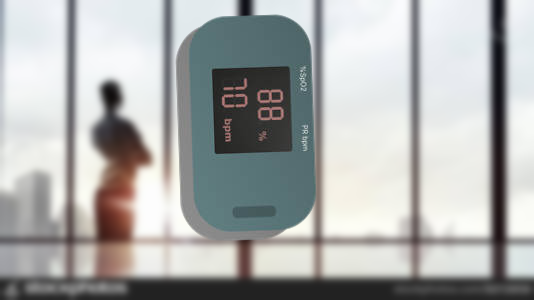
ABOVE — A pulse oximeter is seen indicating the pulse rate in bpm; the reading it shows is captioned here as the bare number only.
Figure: 70
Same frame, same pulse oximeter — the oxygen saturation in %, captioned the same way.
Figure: 88
